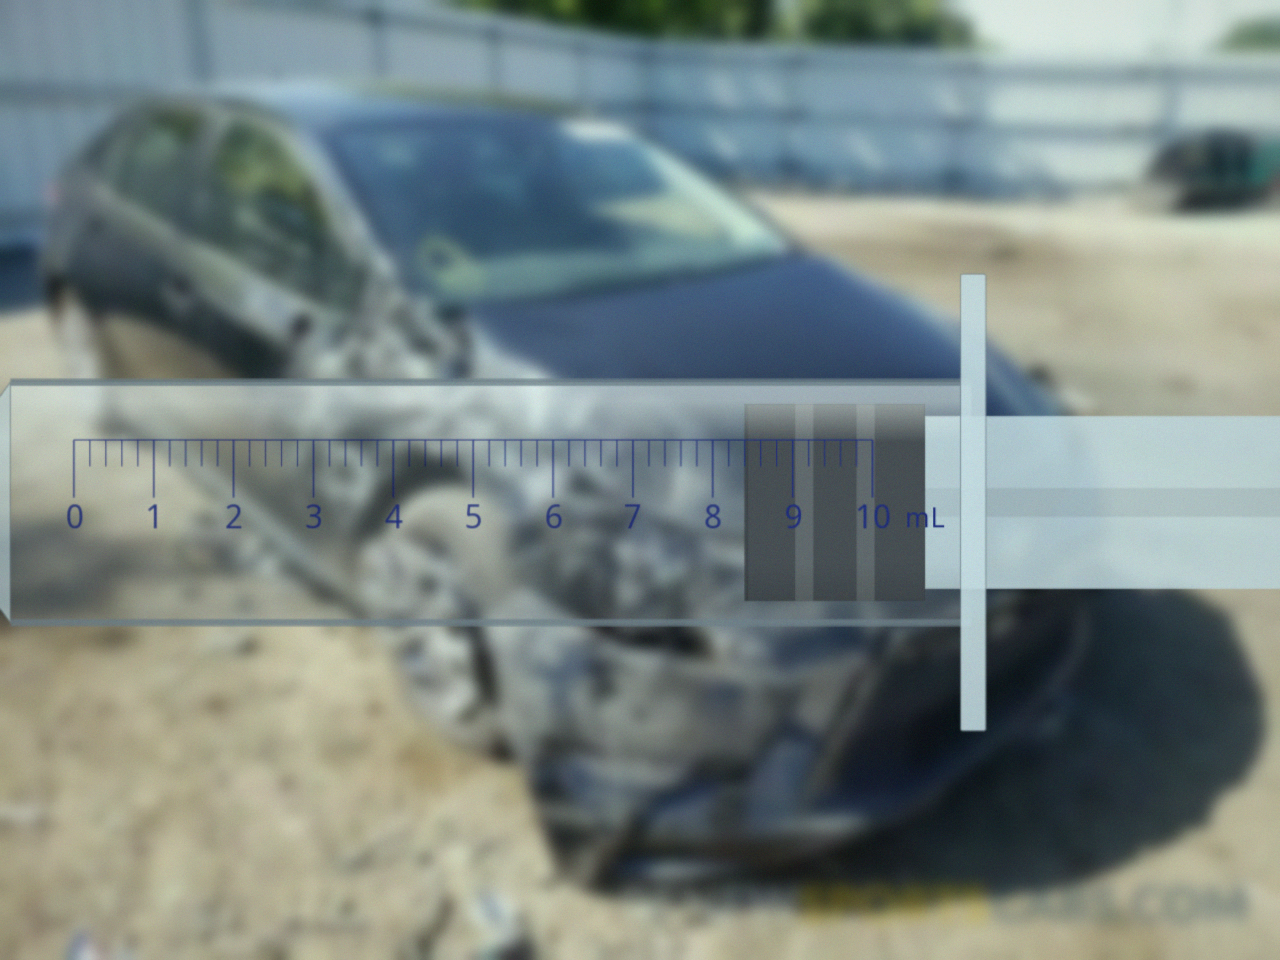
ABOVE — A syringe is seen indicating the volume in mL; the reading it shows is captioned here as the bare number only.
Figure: 8.4
